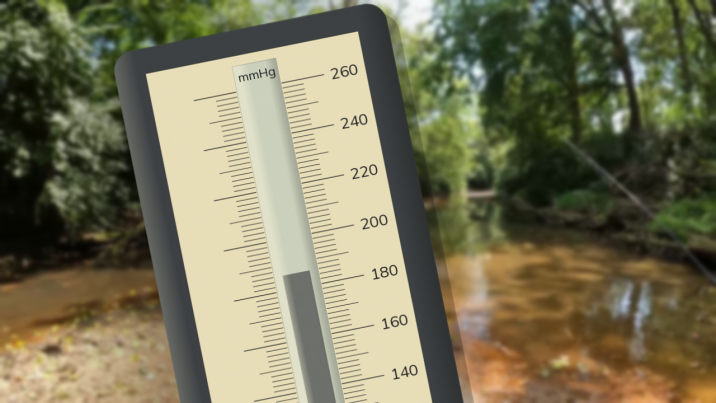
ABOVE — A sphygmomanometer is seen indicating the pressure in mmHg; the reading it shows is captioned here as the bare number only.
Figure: 186
